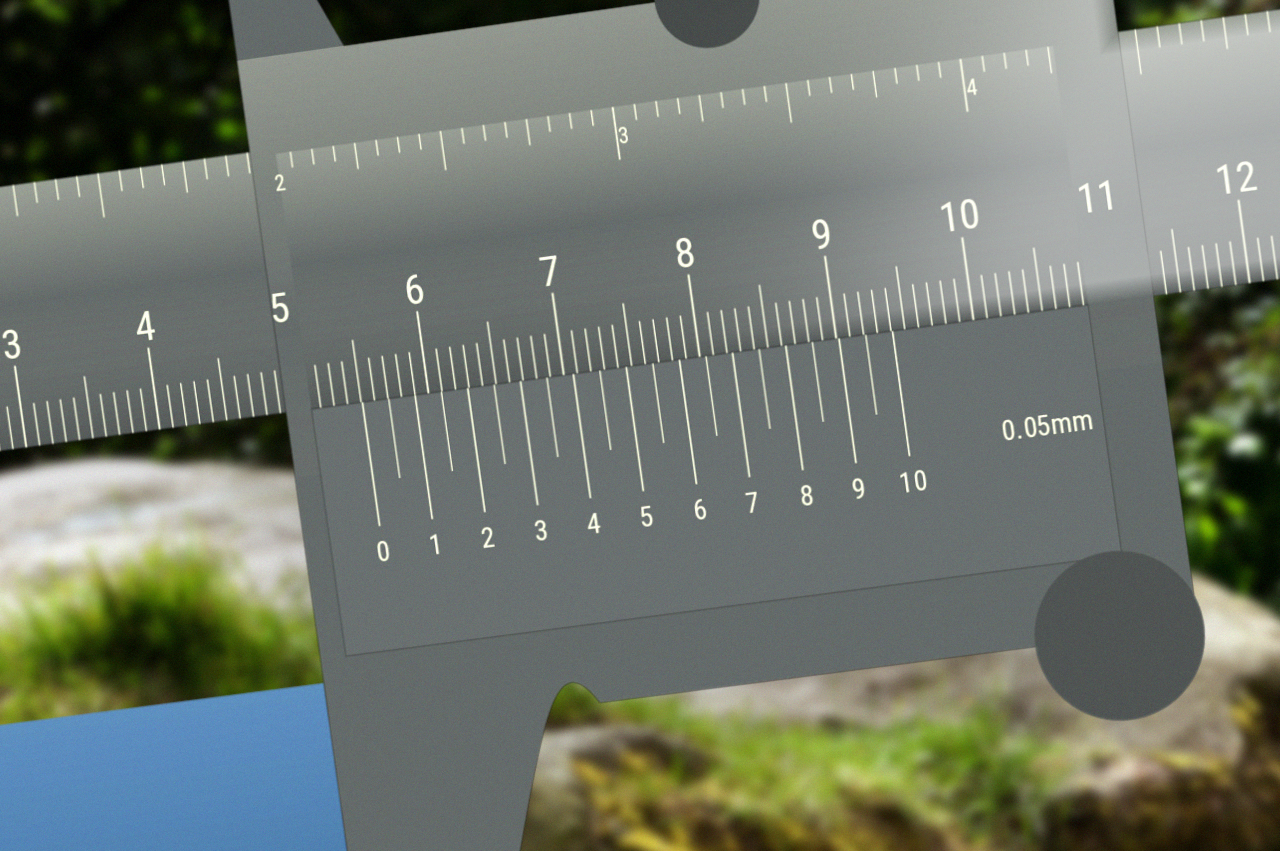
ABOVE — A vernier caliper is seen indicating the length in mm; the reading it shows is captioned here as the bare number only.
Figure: 55.1
